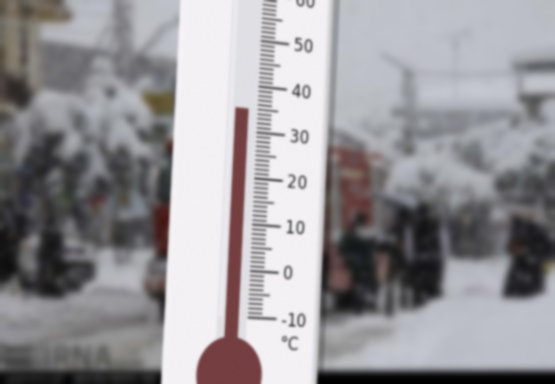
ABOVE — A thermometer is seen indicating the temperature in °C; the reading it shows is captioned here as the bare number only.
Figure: 35
